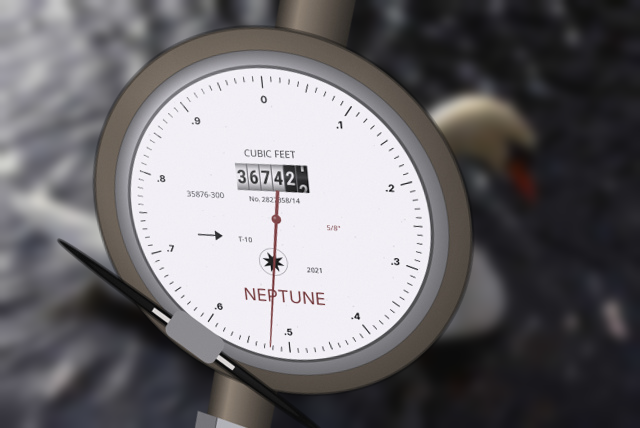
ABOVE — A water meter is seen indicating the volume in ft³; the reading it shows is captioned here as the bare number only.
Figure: 367421.52
